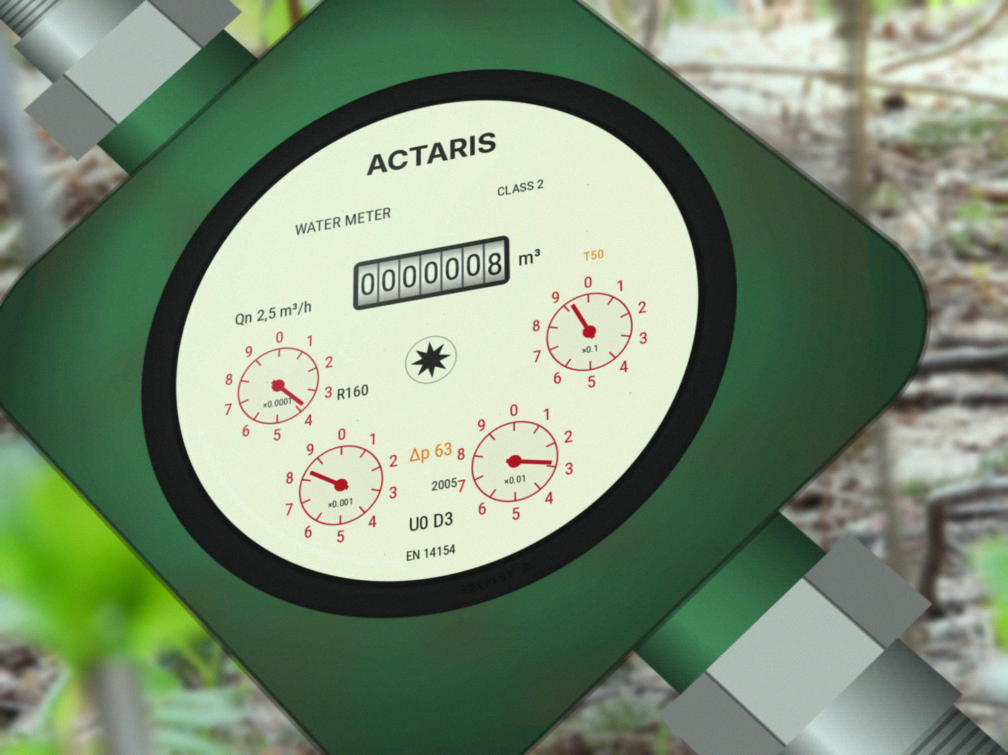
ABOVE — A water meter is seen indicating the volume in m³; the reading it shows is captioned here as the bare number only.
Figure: 7.9283
